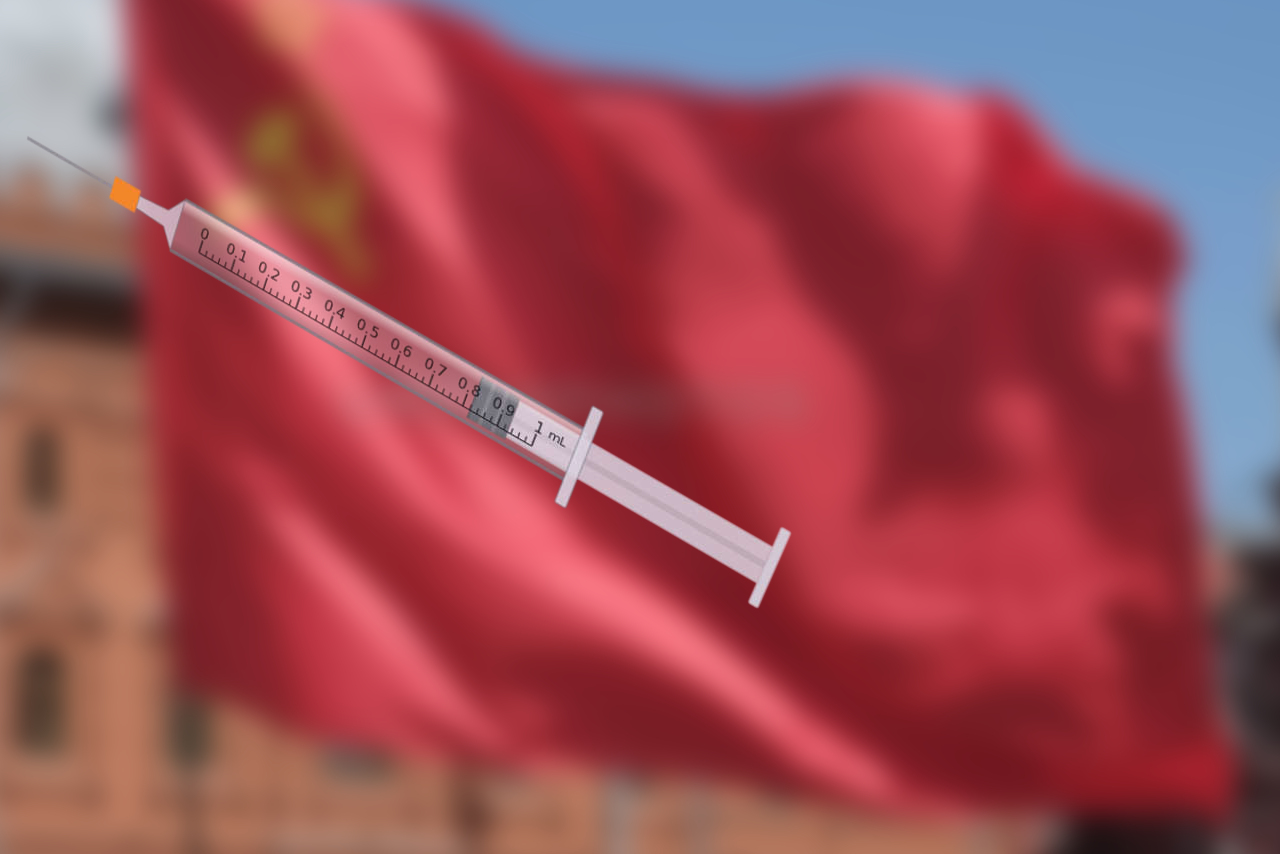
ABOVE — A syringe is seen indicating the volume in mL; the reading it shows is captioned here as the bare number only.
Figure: 0.82
